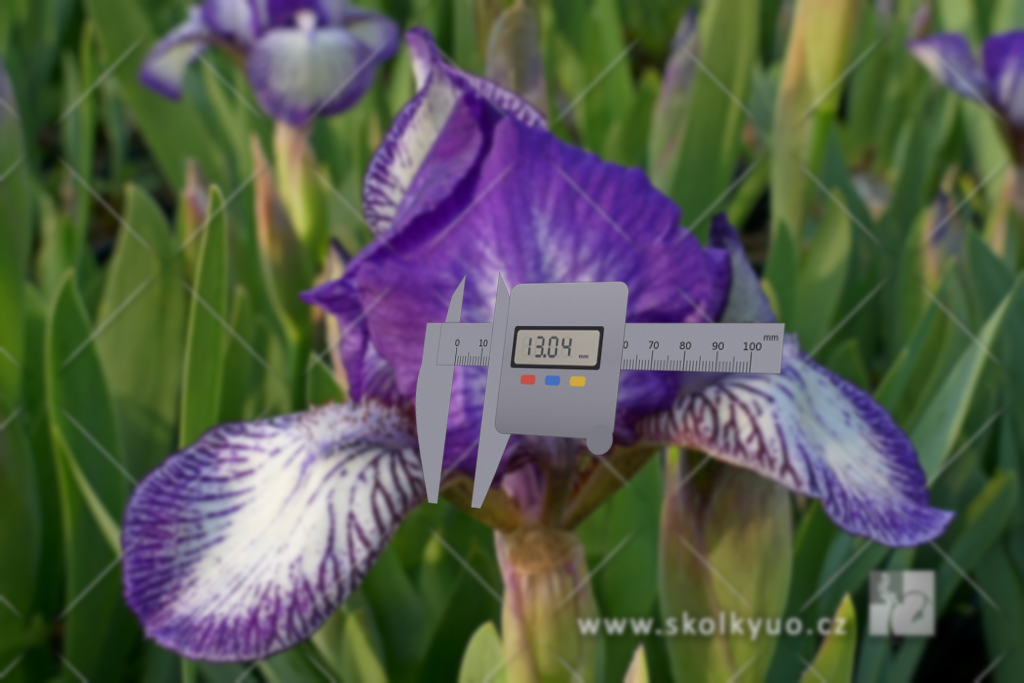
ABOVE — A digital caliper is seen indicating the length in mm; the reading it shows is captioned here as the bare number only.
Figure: 13.04
